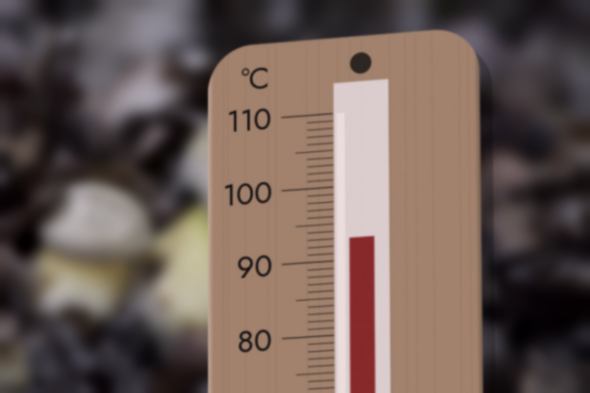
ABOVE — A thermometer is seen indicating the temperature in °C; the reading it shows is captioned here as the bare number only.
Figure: 93
